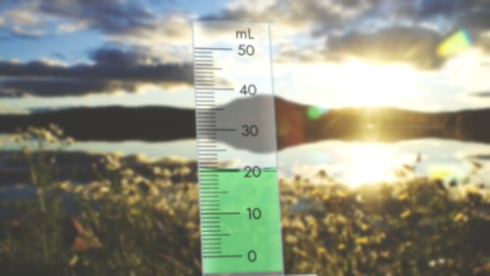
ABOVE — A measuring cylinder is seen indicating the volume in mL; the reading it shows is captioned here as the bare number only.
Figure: 20
